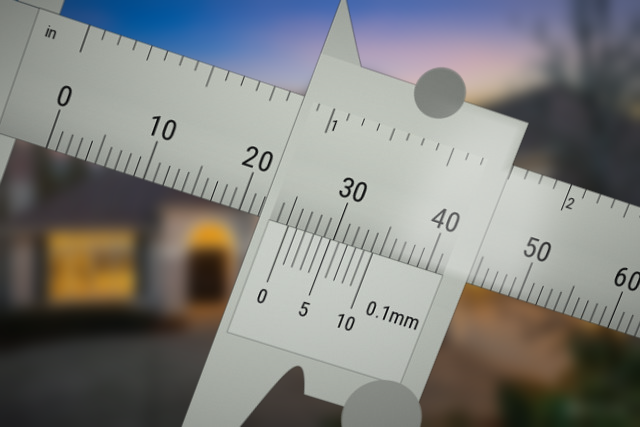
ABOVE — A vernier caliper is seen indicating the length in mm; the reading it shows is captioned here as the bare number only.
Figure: 25.2
